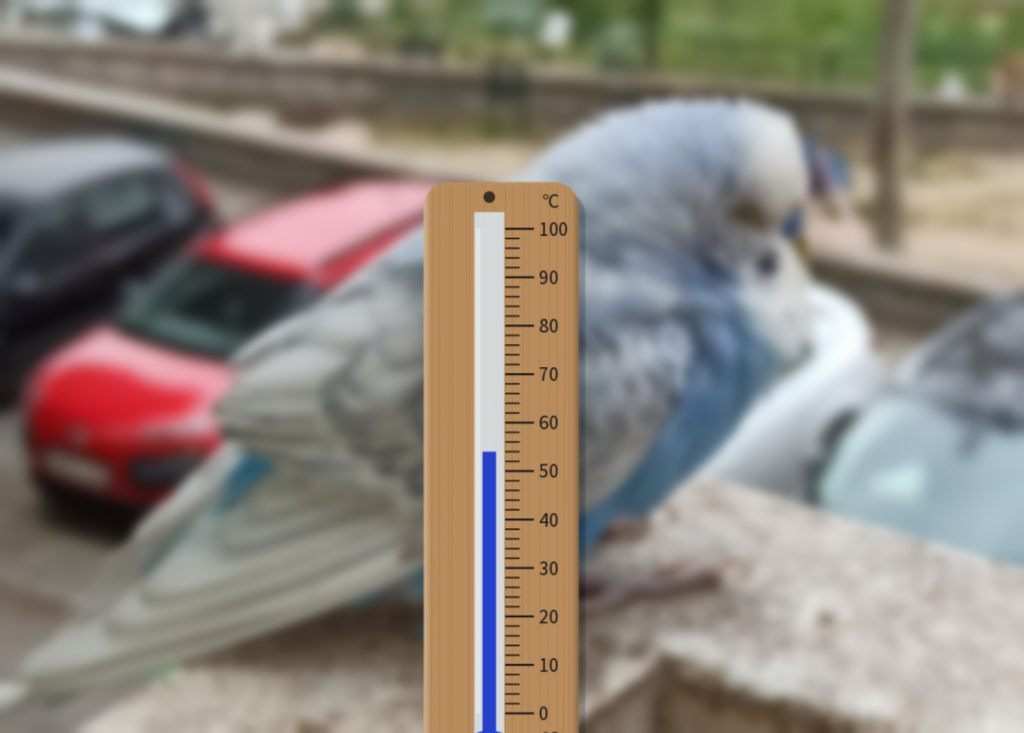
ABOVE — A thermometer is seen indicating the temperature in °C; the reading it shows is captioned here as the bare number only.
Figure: 54
